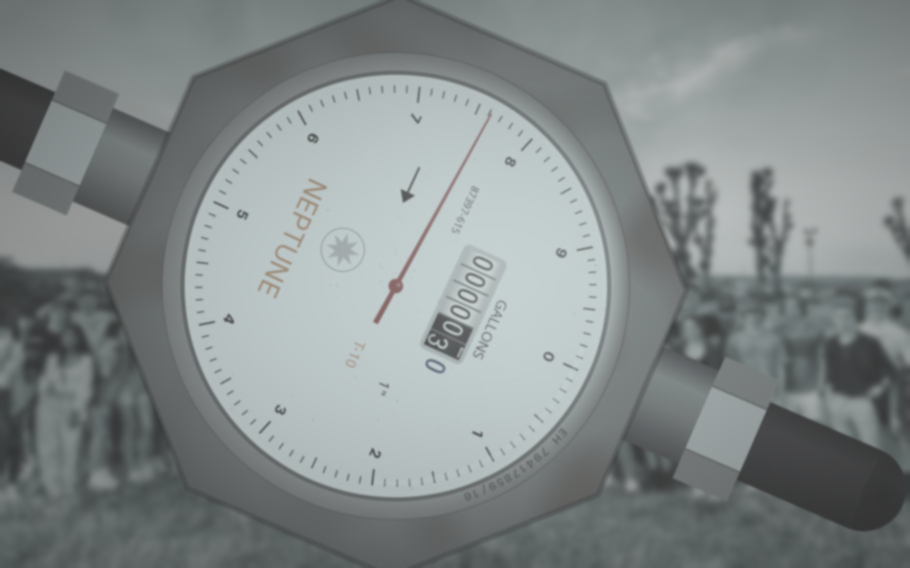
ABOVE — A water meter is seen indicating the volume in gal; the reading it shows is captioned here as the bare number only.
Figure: 27.6
